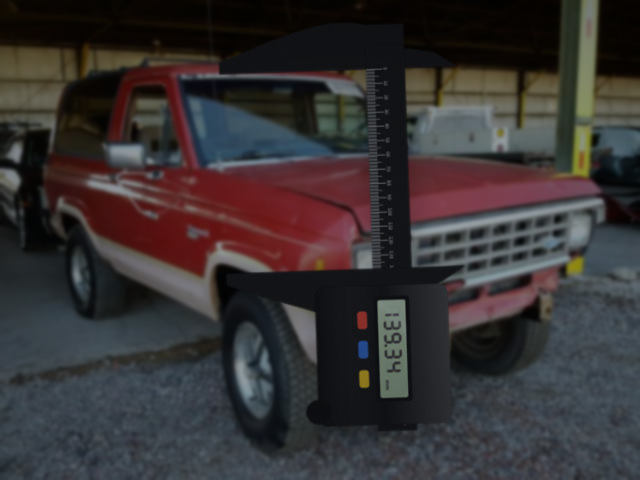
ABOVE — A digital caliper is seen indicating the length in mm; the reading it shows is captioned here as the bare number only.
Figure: 139.34
